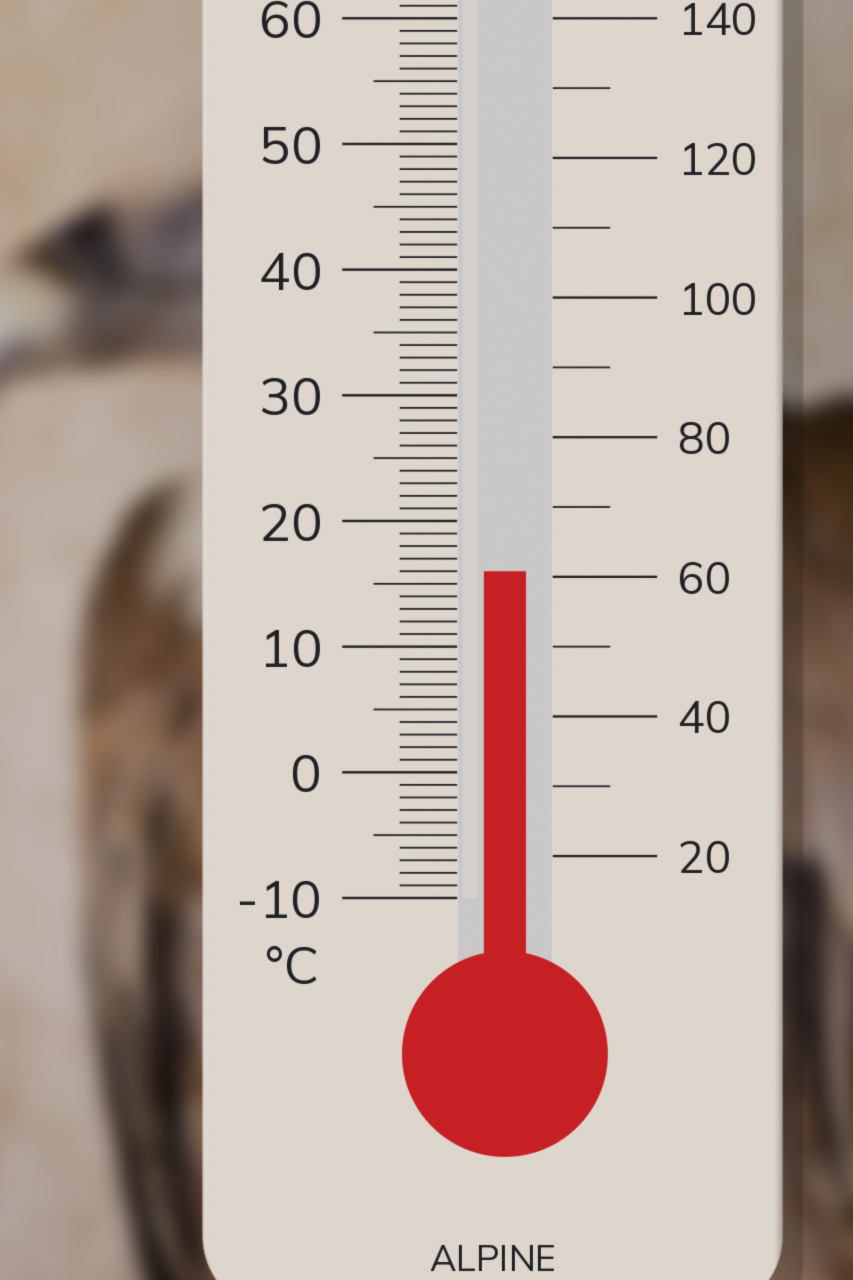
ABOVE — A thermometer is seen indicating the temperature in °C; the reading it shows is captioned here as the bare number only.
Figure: 16
